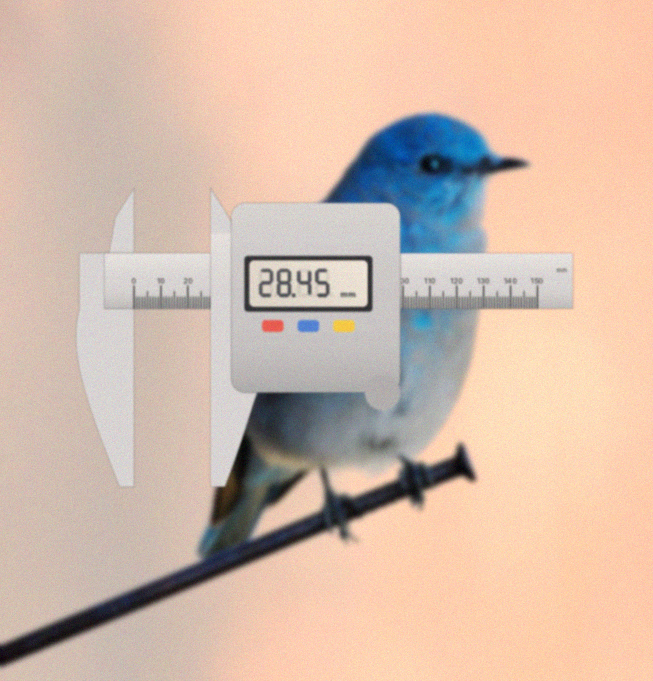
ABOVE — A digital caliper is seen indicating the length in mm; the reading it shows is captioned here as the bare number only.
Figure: 28.45
